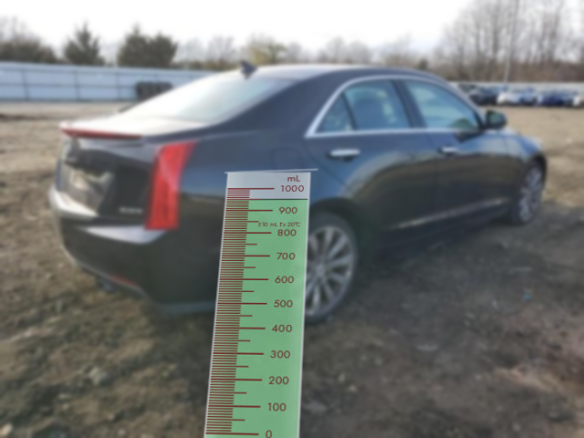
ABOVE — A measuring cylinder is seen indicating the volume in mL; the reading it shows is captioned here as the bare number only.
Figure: 950
